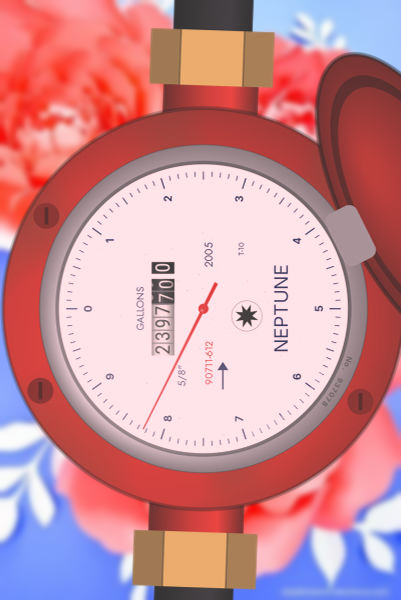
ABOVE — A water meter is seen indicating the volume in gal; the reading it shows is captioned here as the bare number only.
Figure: 2397698.2
